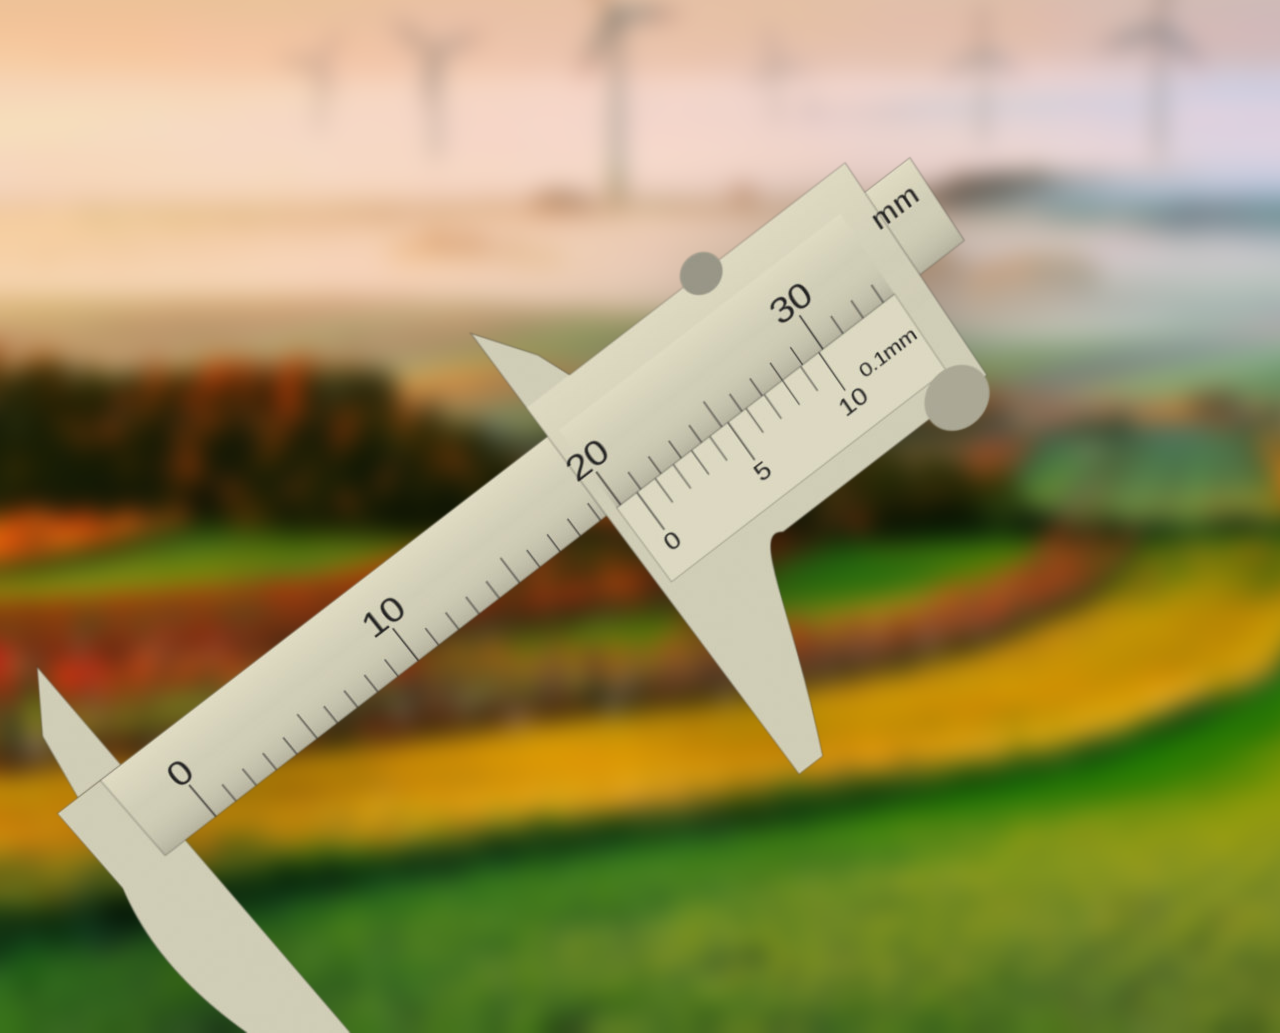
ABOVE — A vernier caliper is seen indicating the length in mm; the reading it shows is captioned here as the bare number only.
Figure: 20.8
